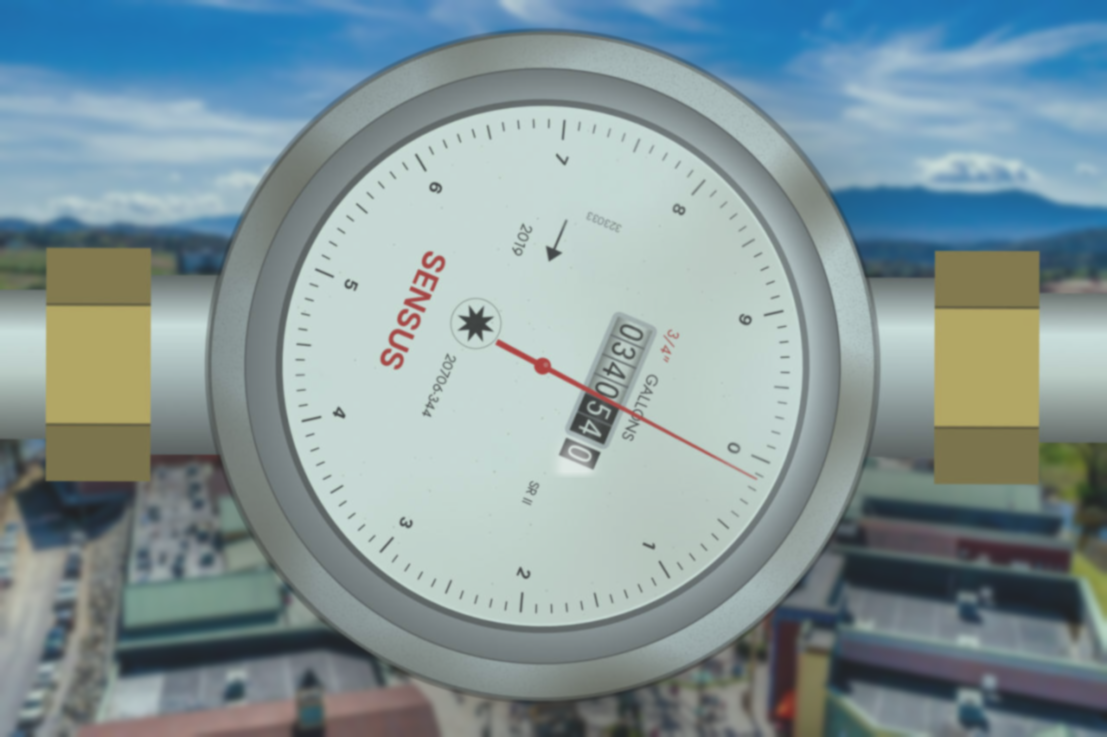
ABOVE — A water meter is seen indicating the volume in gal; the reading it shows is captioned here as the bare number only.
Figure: 340540.1
